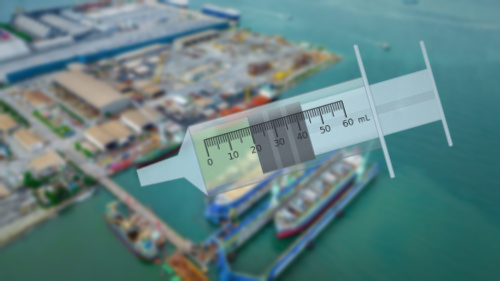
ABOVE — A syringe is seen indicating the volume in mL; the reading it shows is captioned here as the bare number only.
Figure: 20
